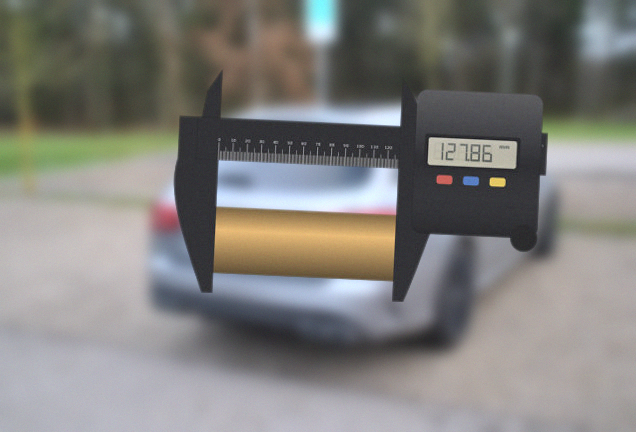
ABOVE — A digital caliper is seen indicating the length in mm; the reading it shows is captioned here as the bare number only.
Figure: 127.86
